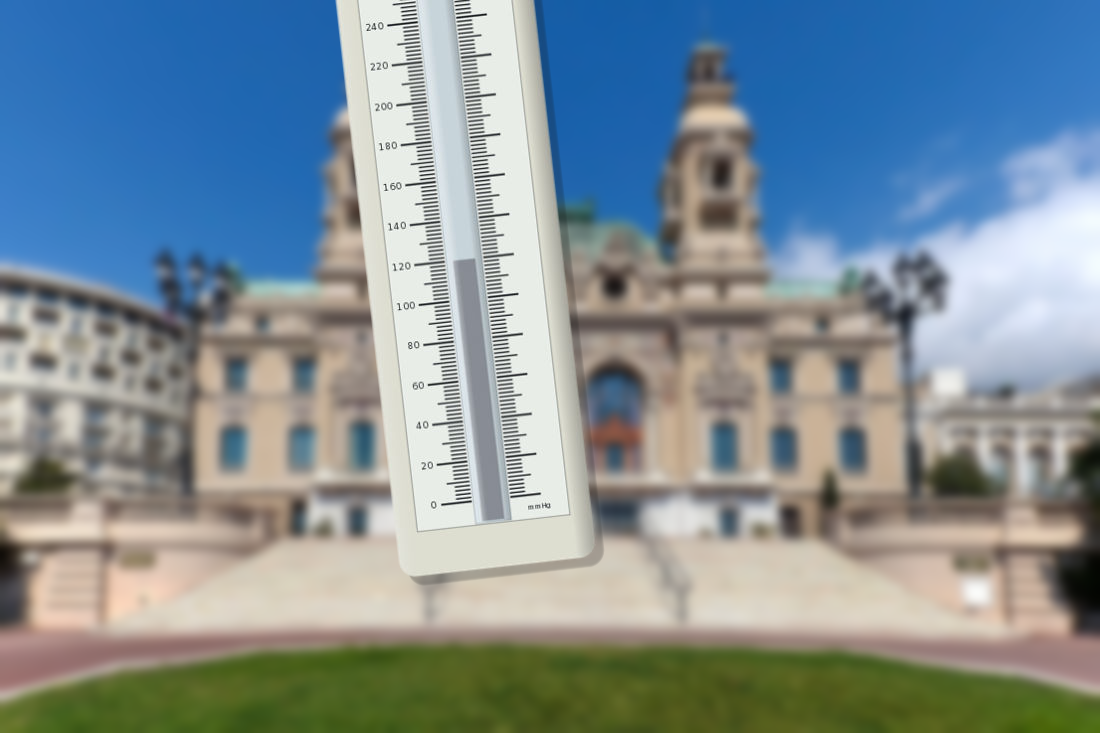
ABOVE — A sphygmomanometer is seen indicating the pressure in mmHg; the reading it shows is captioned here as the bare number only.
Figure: 120
